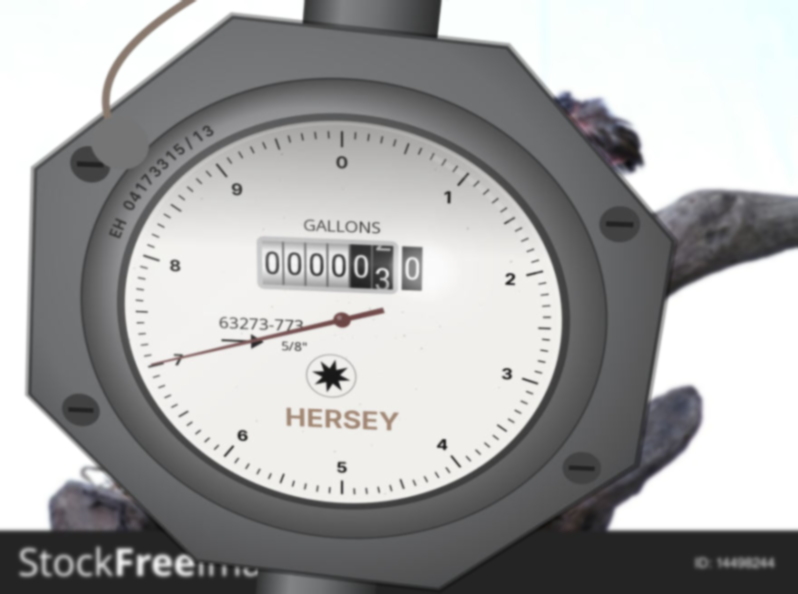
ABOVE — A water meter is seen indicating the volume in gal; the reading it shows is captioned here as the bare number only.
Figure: 27.0
